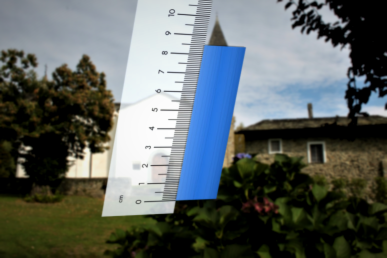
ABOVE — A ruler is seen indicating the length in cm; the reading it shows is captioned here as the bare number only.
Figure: 8.5
